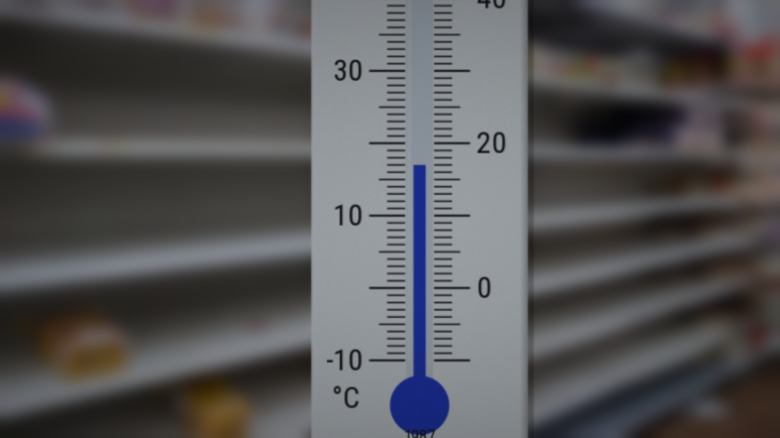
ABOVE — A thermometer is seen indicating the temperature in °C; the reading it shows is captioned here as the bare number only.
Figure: 17
